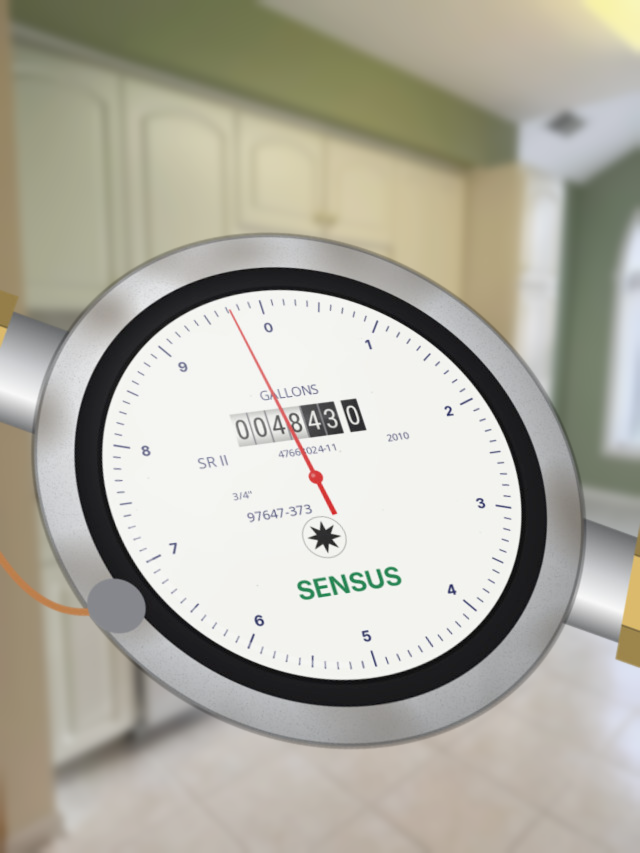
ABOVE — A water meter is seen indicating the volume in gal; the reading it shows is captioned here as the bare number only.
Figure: 48429.7
